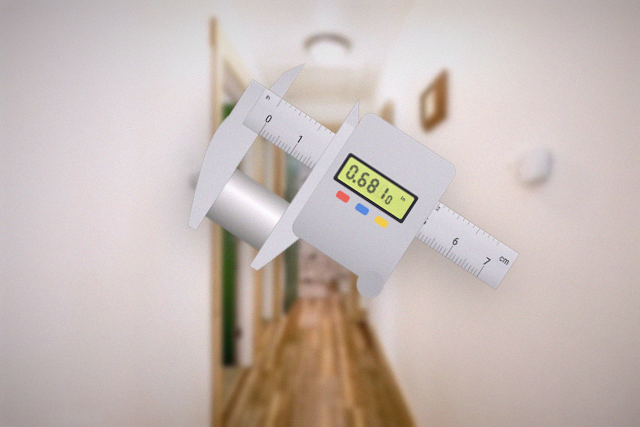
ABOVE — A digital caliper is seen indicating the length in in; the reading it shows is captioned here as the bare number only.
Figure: 0.6810
